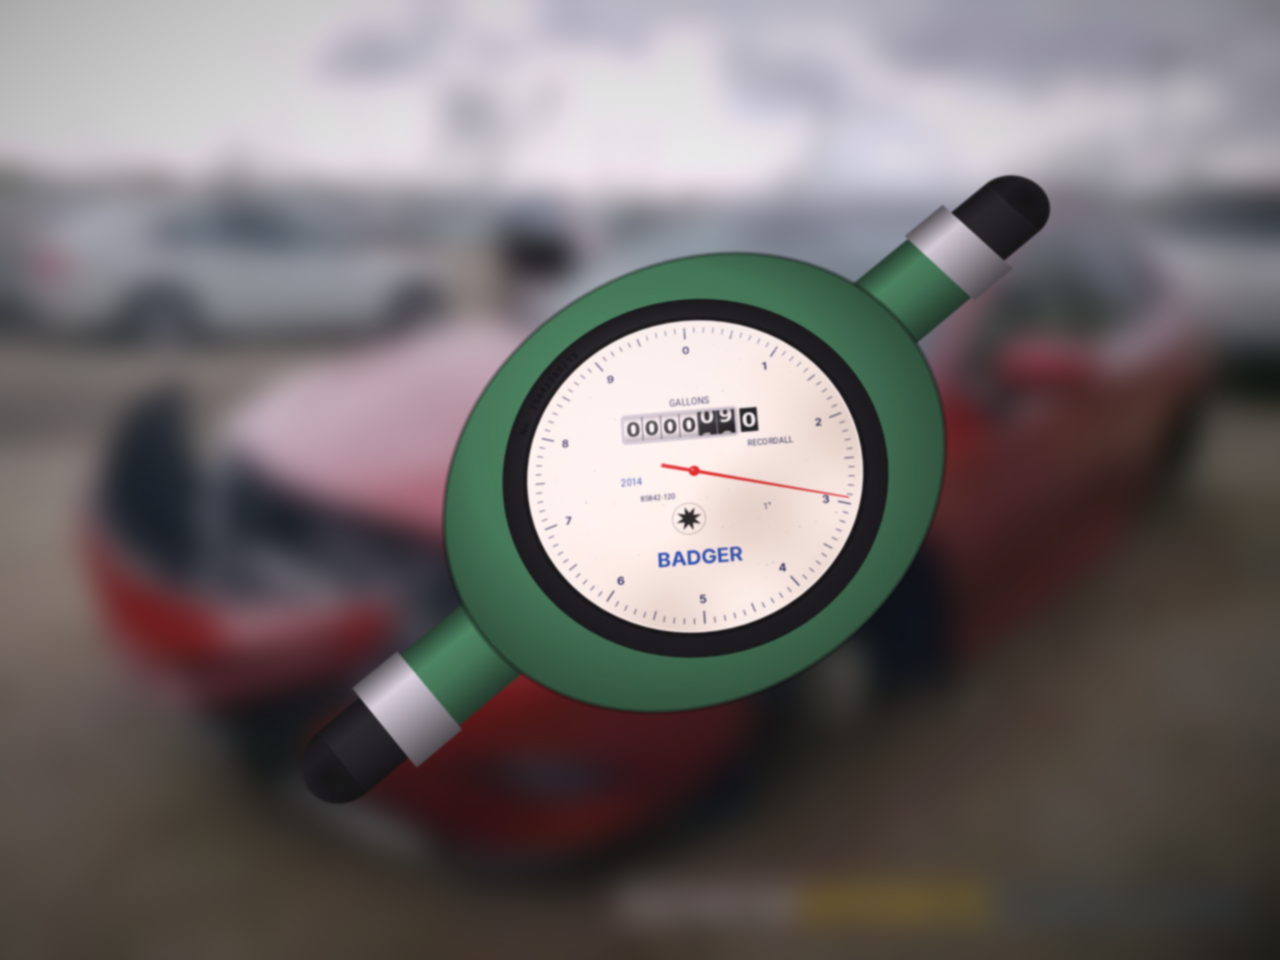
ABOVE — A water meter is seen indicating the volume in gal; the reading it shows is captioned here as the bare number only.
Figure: 92.9
